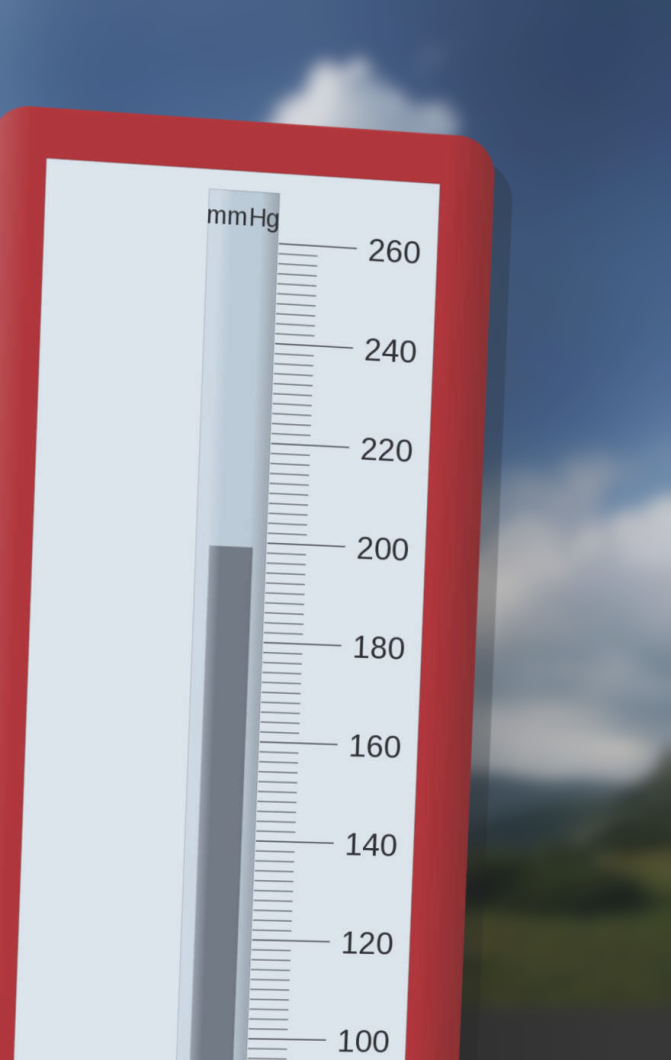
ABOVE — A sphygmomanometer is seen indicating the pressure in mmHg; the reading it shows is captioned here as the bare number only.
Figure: 199
